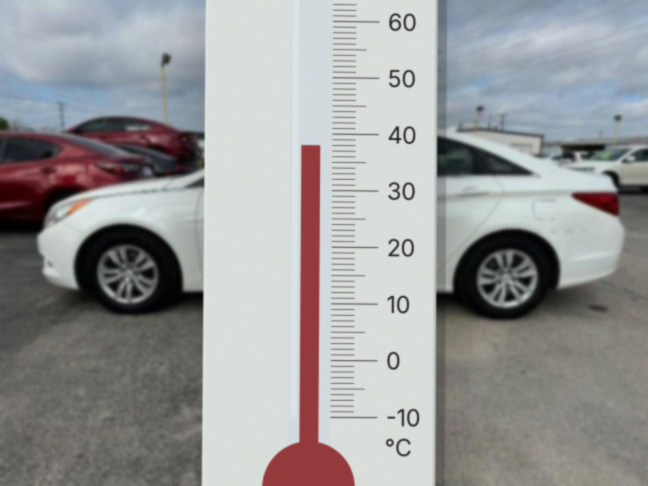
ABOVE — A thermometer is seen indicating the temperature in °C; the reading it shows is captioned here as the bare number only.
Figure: 38
